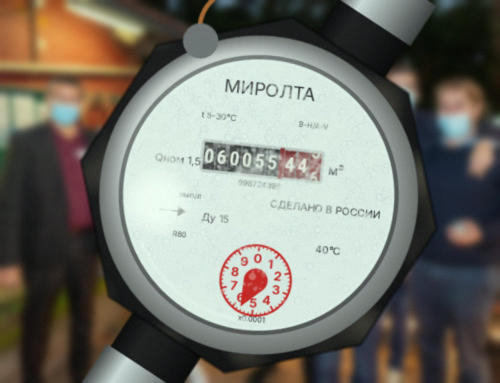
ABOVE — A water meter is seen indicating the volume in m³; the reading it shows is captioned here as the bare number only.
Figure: 60055.4455
